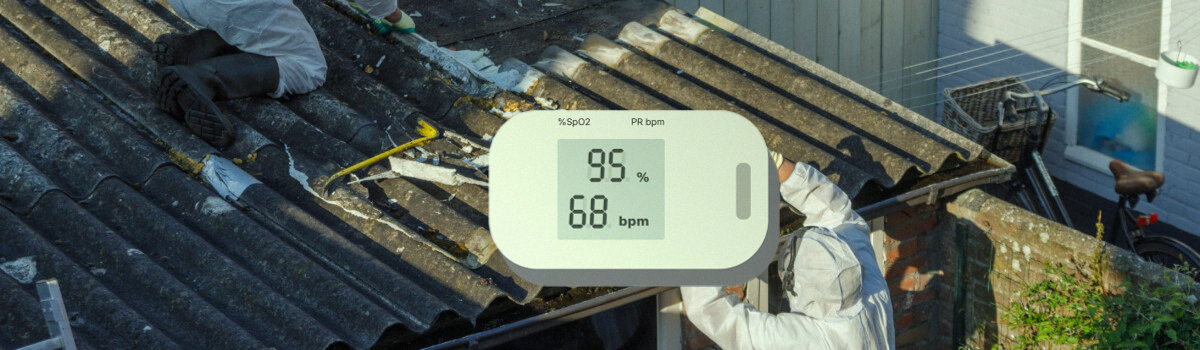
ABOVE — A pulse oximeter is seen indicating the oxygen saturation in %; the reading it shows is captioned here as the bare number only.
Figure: 95
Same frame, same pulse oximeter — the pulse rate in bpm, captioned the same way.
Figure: 68
